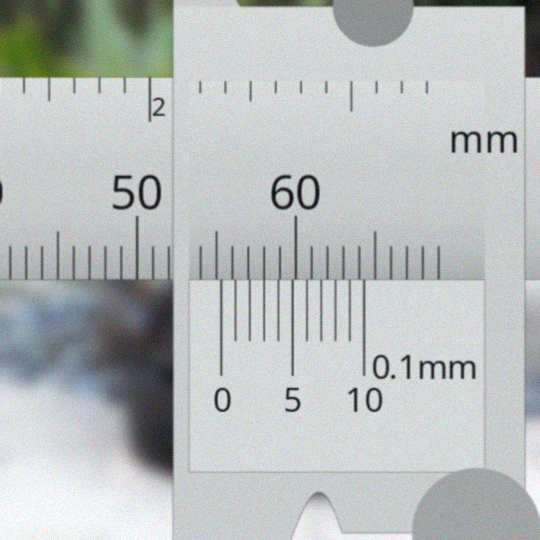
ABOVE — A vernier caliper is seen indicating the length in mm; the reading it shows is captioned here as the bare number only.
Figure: 55.3
